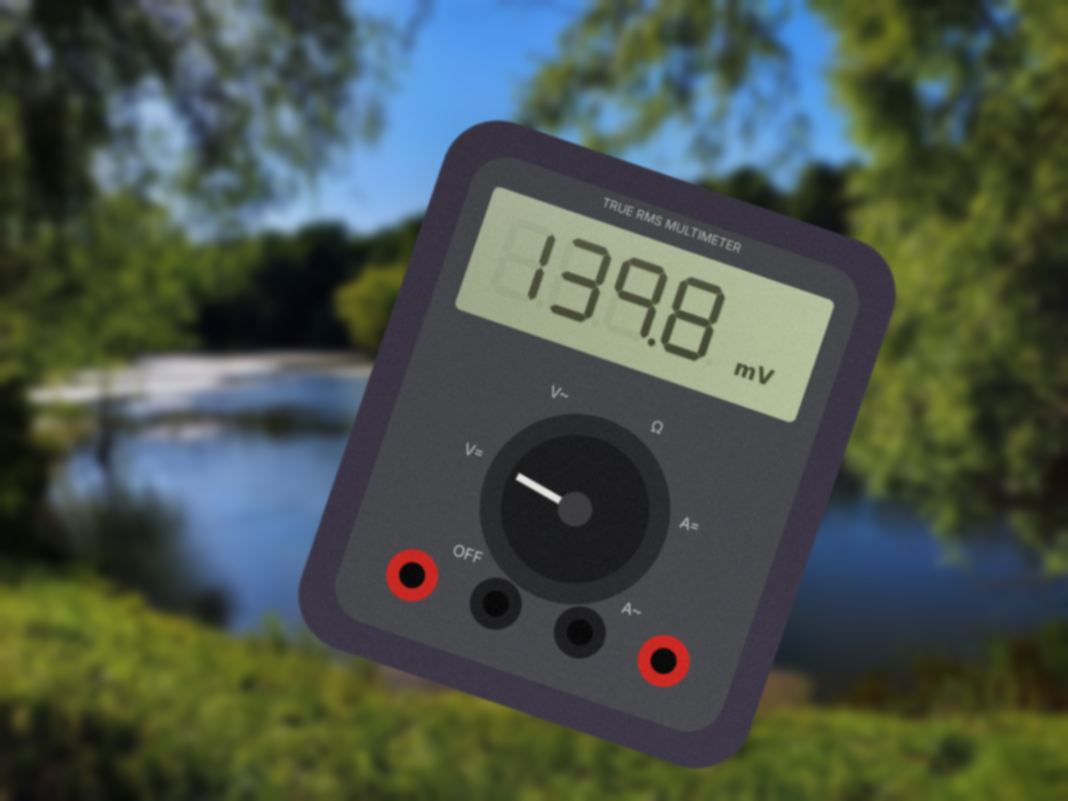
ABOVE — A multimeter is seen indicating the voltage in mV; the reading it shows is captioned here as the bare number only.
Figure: 139.8
